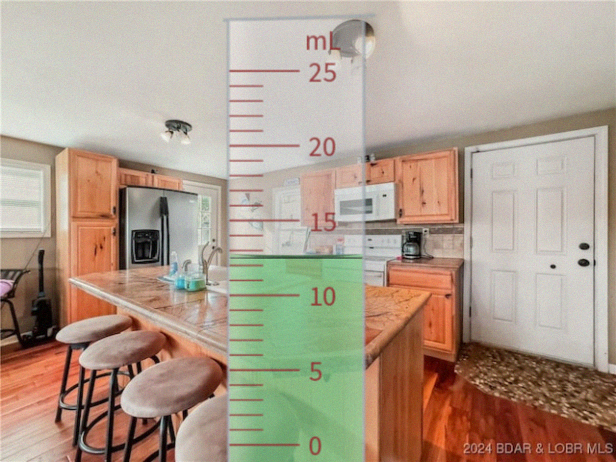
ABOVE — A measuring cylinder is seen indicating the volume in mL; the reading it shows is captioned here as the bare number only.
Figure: 12.5
